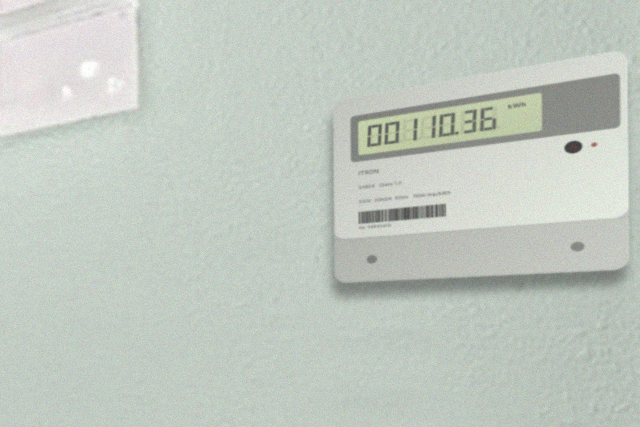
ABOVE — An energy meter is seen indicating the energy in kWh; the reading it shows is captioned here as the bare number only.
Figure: 110.36
